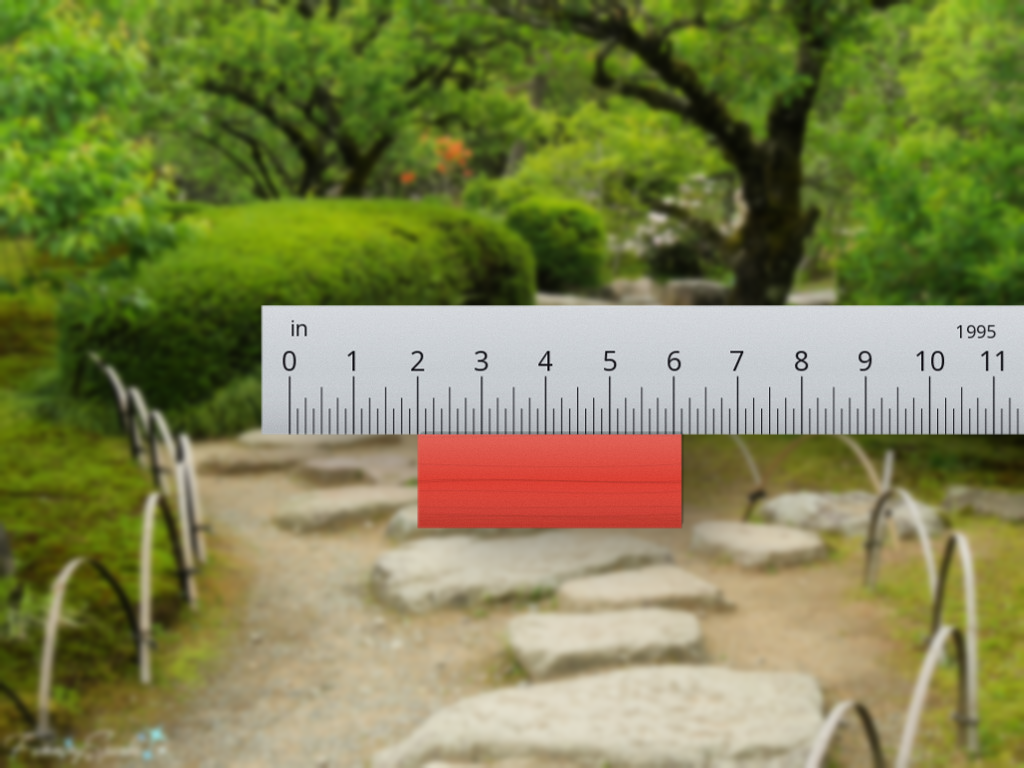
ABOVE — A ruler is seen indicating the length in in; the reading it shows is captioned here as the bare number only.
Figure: 4.125
